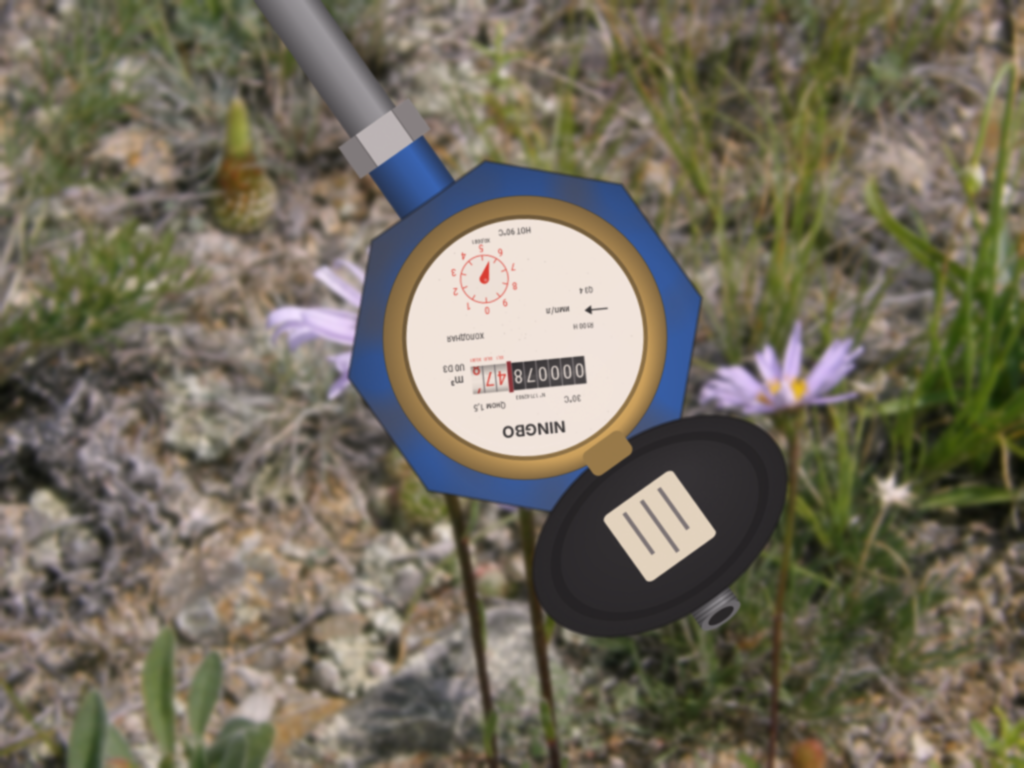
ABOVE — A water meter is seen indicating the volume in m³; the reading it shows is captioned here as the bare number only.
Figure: 78.4775
